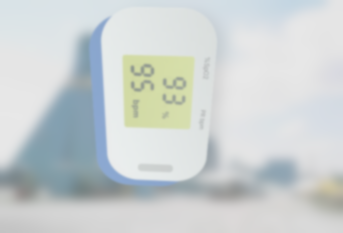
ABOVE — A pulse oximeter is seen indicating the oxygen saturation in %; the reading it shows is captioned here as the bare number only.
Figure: 93
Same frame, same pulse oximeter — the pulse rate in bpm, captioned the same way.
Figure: 95
